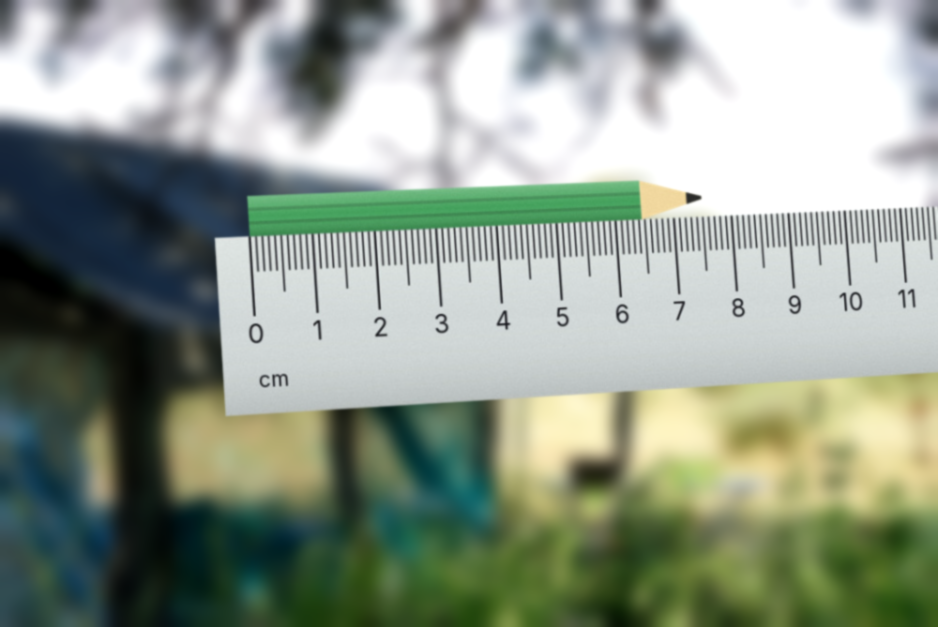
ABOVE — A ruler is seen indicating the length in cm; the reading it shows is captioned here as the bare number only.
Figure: 7.5
